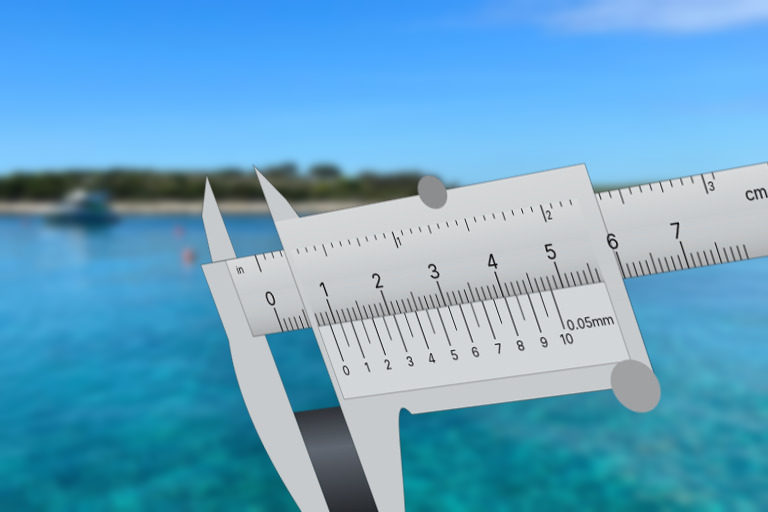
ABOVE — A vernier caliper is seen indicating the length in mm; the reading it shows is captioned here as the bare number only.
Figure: 9.0
